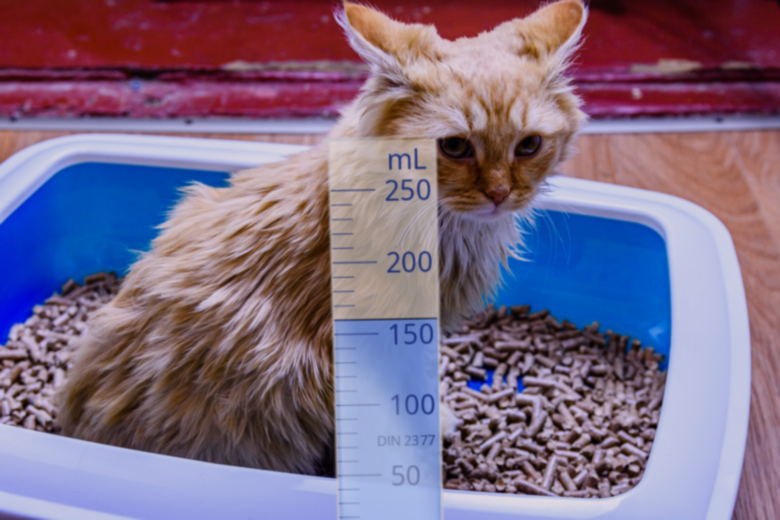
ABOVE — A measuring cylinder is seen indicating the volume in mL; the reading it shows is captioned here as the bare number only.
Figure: 160
